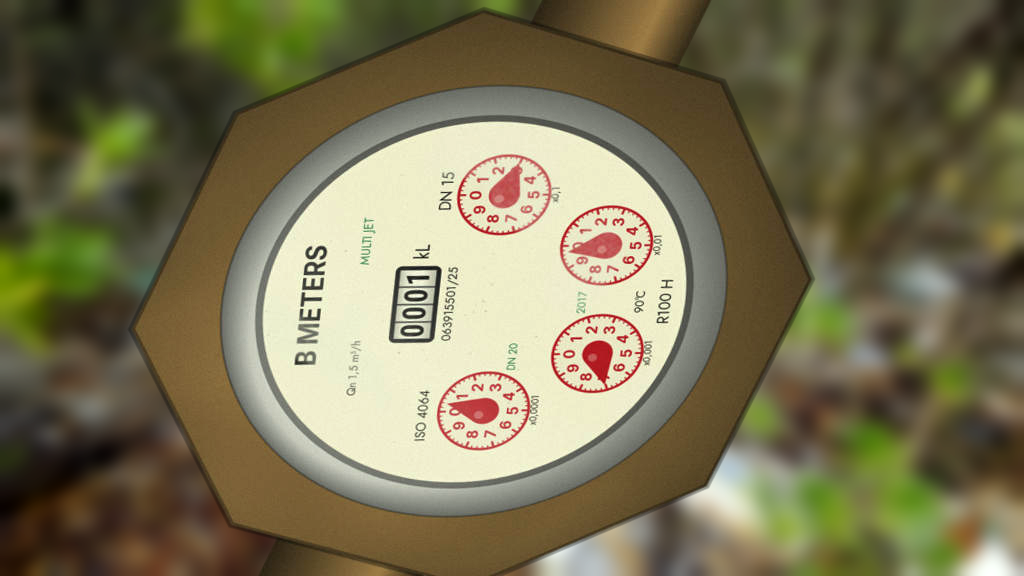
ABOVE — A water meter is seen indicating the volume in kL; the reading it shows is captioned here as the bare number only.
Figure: 1.2970
